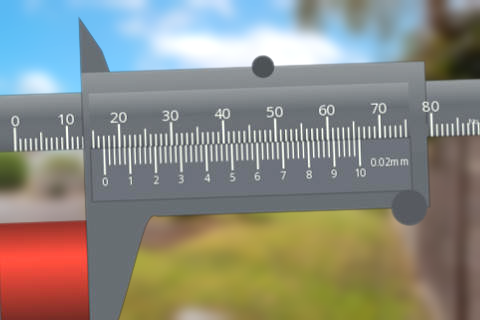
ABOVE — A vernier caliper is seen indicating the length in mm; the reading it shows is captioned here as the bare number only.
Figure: 17.0
